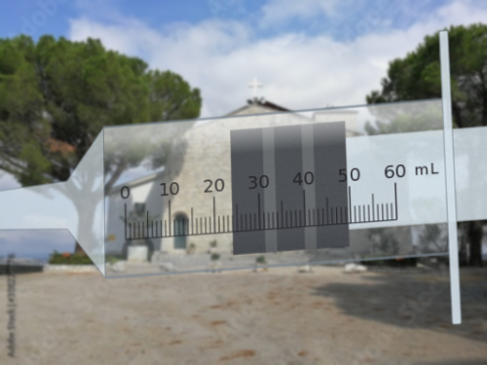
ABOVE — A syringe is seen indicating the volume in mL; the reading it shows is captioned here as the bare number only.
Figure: 24
